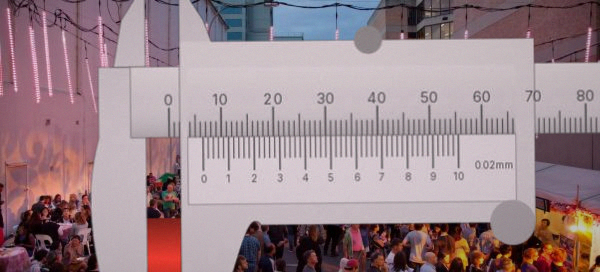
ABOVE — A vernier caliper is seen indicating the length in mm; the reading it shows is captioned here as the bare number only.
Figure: 6.5
